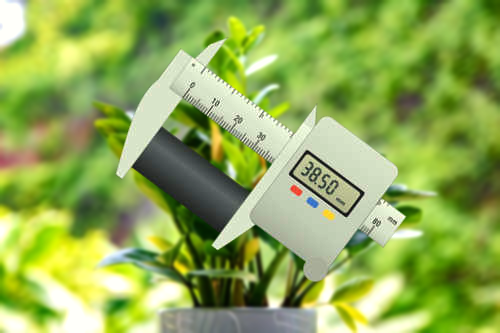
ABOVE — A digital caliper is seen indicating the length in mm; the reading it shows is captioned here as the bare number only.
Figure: 38.50
